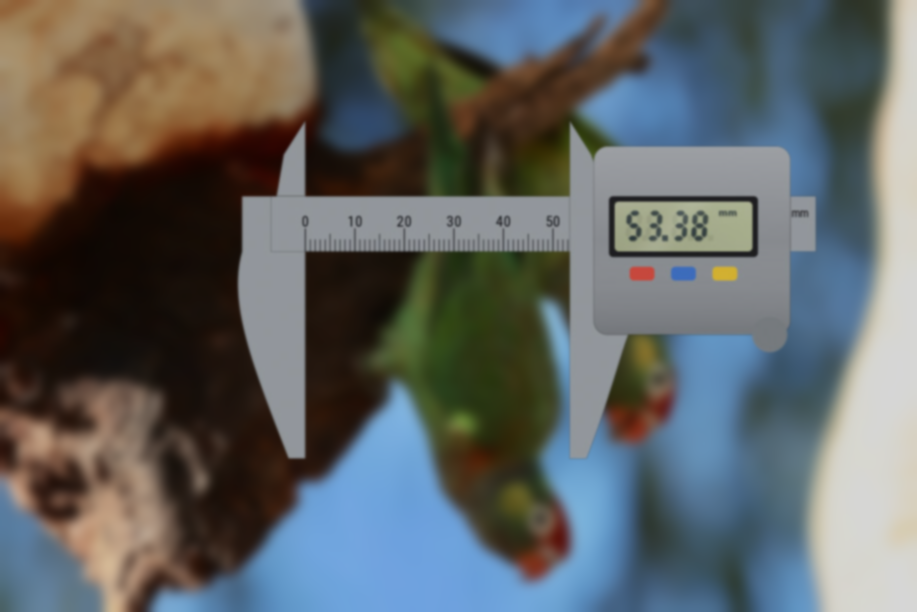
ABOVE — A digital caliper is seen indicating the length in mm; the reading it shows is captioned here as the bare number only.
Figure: 53.38
